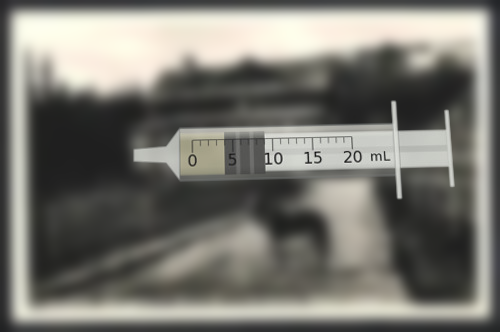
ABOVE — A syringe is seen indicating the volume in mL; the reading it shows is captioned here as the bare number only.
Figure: 4
